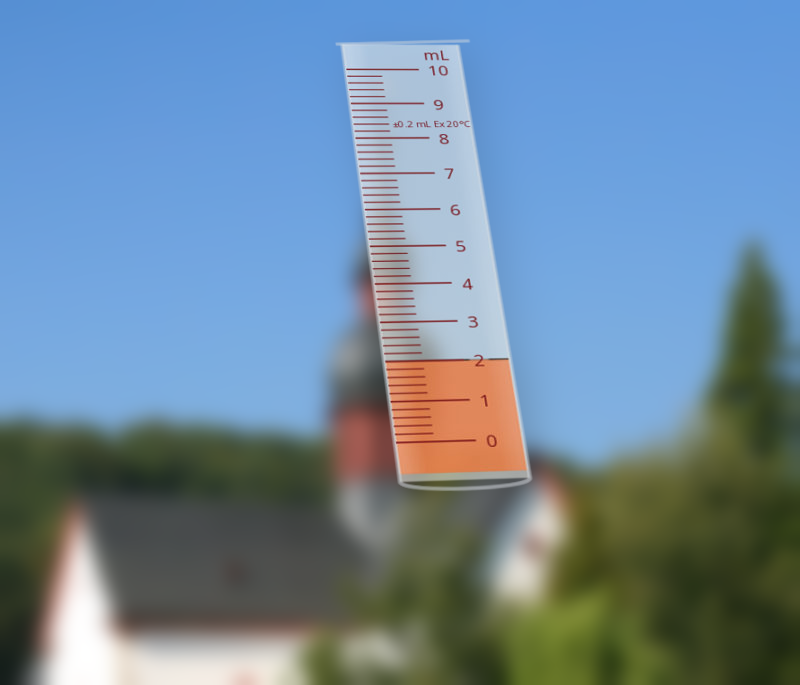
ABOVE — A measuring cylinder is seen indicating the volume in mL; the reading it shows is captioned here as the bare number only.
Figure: 2
